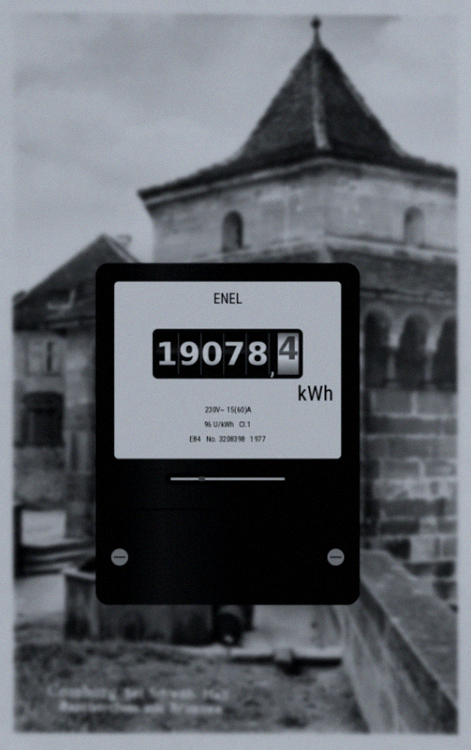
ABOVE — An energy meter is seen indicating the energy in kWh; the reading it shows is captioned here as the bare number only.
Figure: 19078.4
